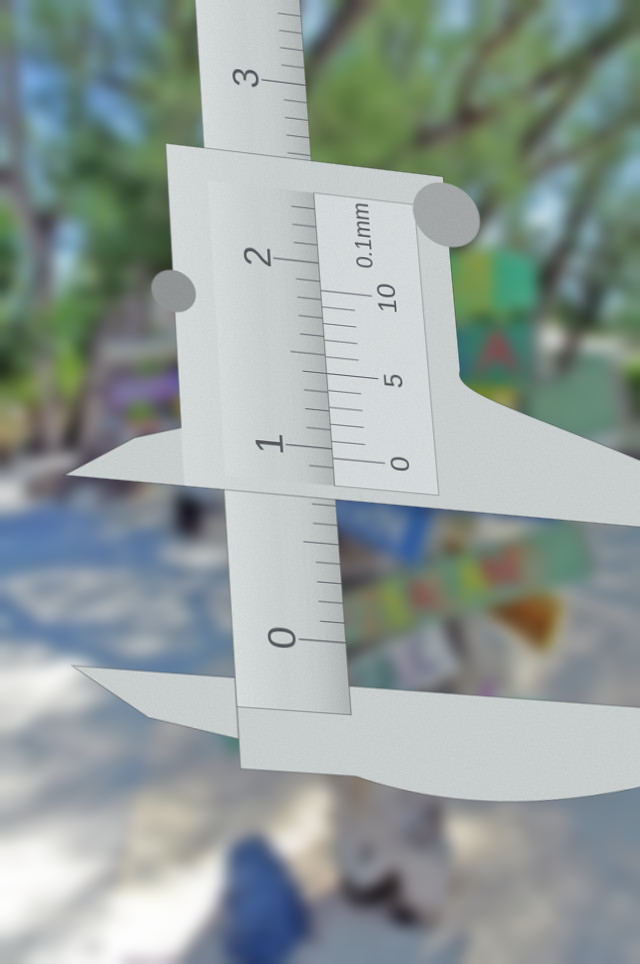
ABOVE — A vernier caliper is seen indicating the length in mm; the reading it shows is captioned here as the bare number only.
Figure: 9.5
